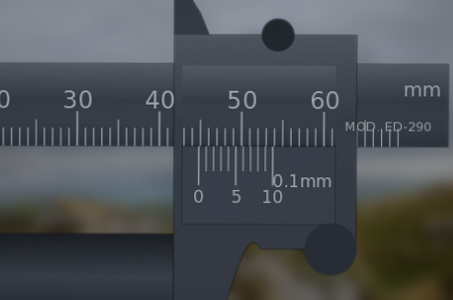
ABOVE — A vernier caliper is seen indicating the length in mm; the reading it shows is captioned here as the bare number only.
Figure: 44.8
